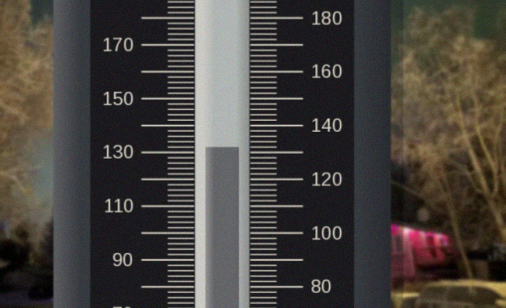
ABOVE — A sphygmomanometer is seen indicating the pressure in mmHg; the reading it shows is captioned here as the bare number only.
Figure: 132
